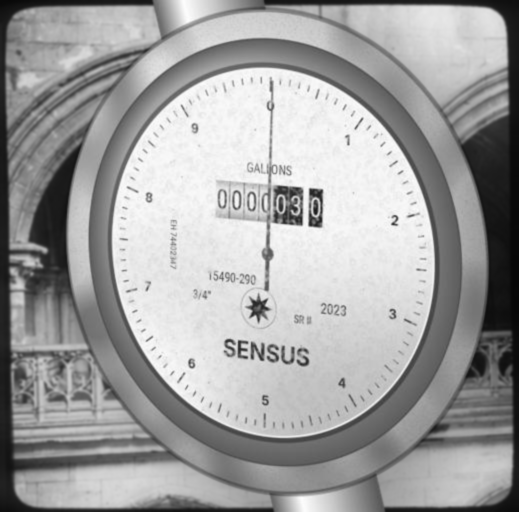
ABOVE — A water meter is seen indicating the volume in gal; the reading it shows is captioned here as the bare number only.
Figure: 30.0
